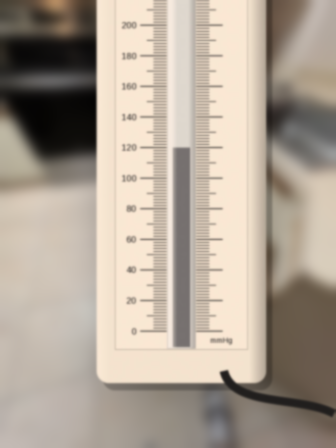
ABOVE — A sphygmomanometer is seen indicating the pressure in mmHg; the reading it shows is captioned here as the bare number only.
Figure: 120
